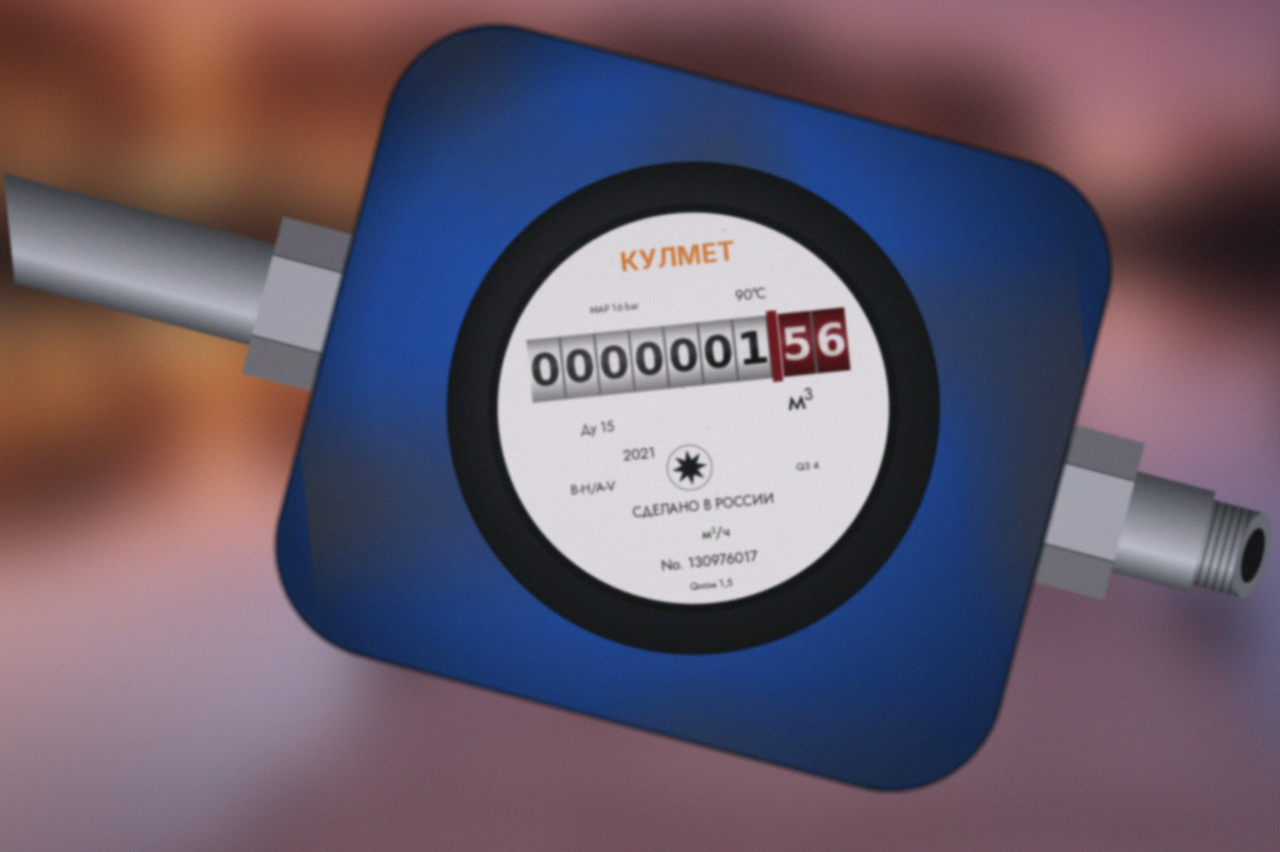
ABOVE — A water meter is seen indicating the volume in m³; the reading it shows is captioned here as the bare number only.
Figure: 1.56
